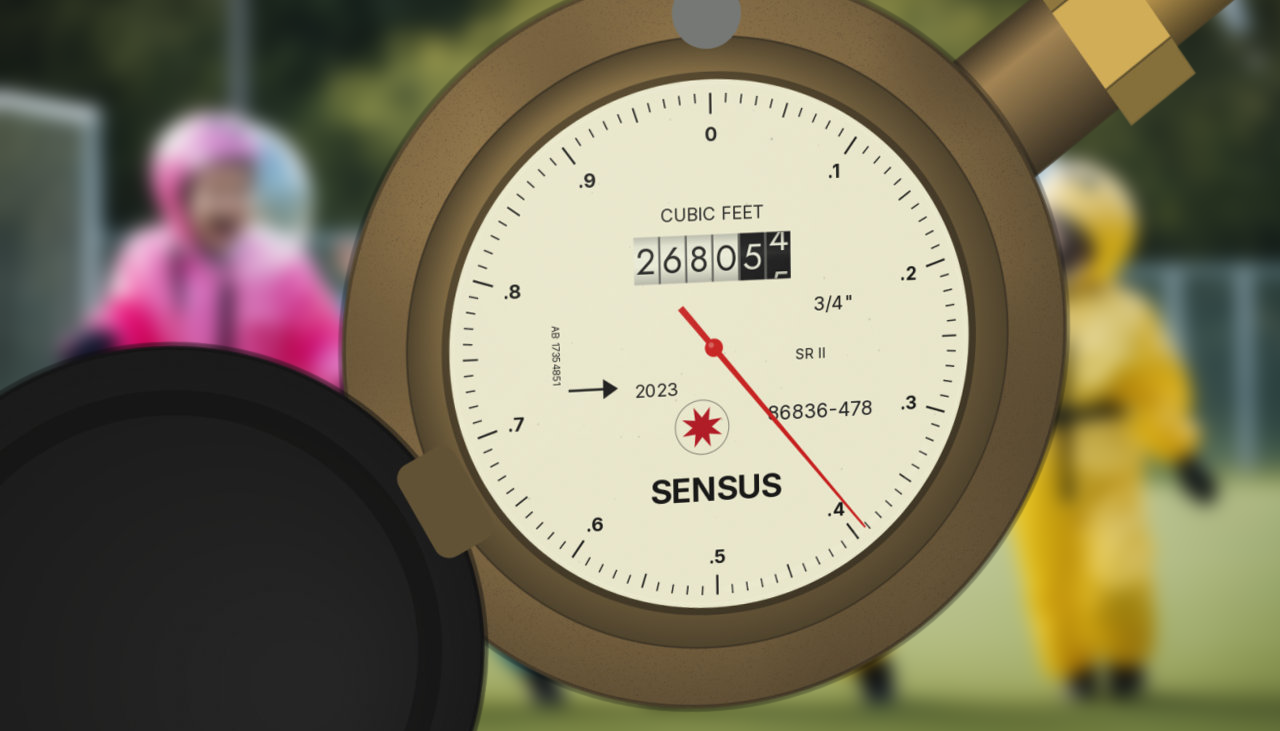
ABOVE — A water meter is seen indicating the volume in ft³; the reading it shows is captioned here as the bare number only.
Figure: 268054.39
